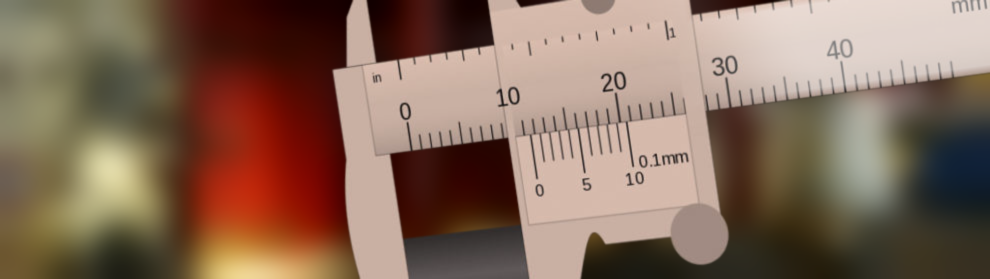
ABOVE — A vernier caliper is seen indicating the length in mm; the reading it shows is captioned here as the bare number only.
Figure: 11.6
